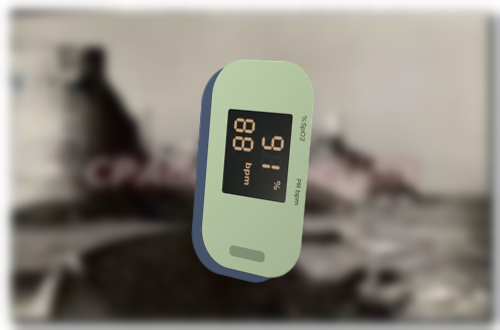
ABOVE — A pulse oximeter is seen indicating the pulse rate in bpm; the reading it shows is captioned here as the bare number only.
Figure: 88
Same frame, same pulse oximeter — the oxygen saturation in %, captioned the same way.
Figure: 91
